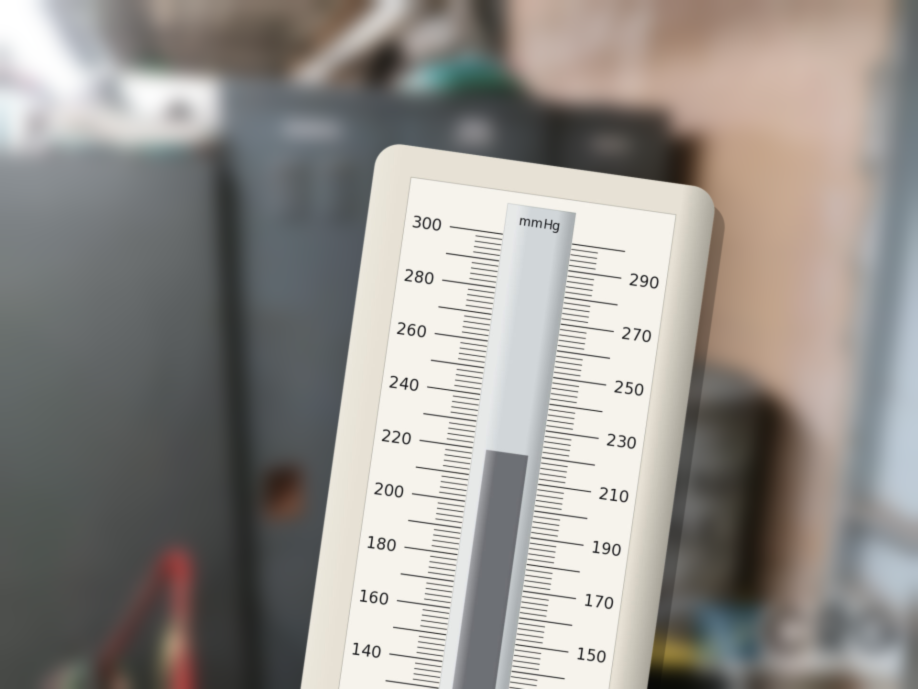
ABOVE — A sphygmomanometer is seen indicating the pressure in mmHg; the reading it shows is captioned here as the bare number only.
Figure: 220
